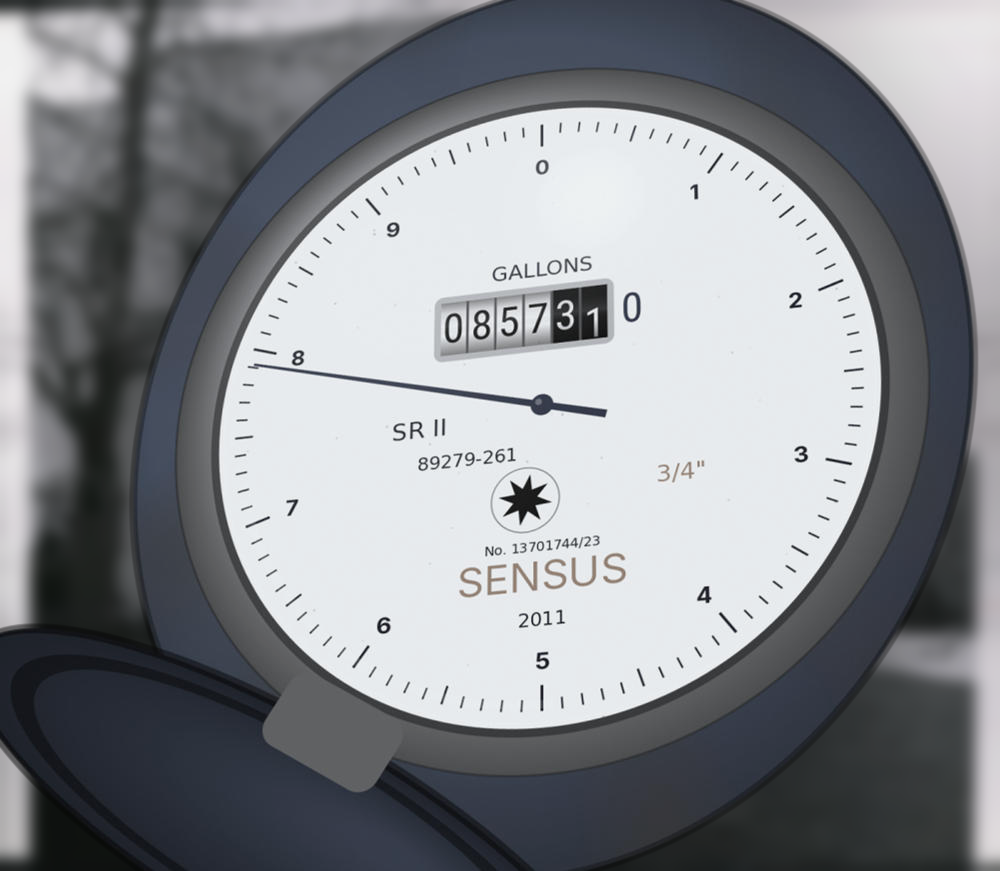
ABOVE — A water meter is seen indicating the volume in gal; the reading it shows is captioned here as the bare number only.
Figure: 857307.9
